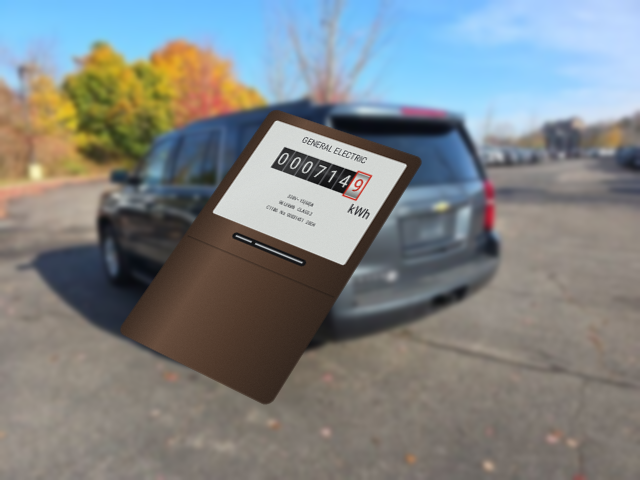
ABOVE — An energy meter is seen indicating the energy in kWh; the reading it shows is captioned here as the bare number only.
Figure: 714.9
